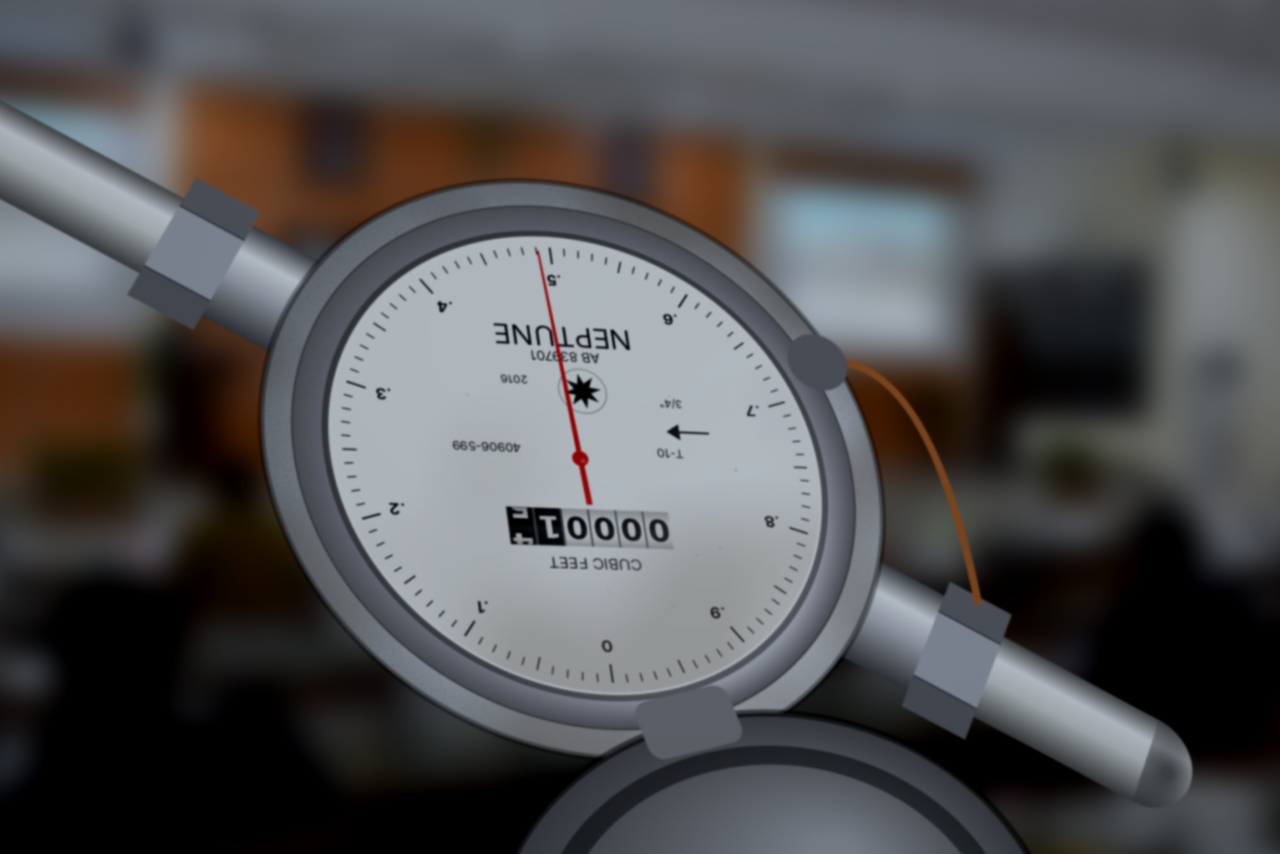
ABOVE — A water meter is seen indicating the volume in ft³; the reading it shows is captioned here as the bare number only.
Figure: 14.49
